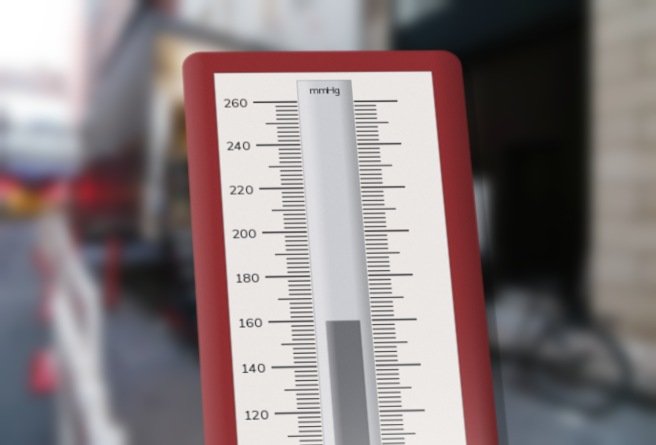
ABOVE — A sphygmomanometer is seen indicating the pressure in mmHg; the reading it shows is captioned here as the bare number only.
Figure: 160
